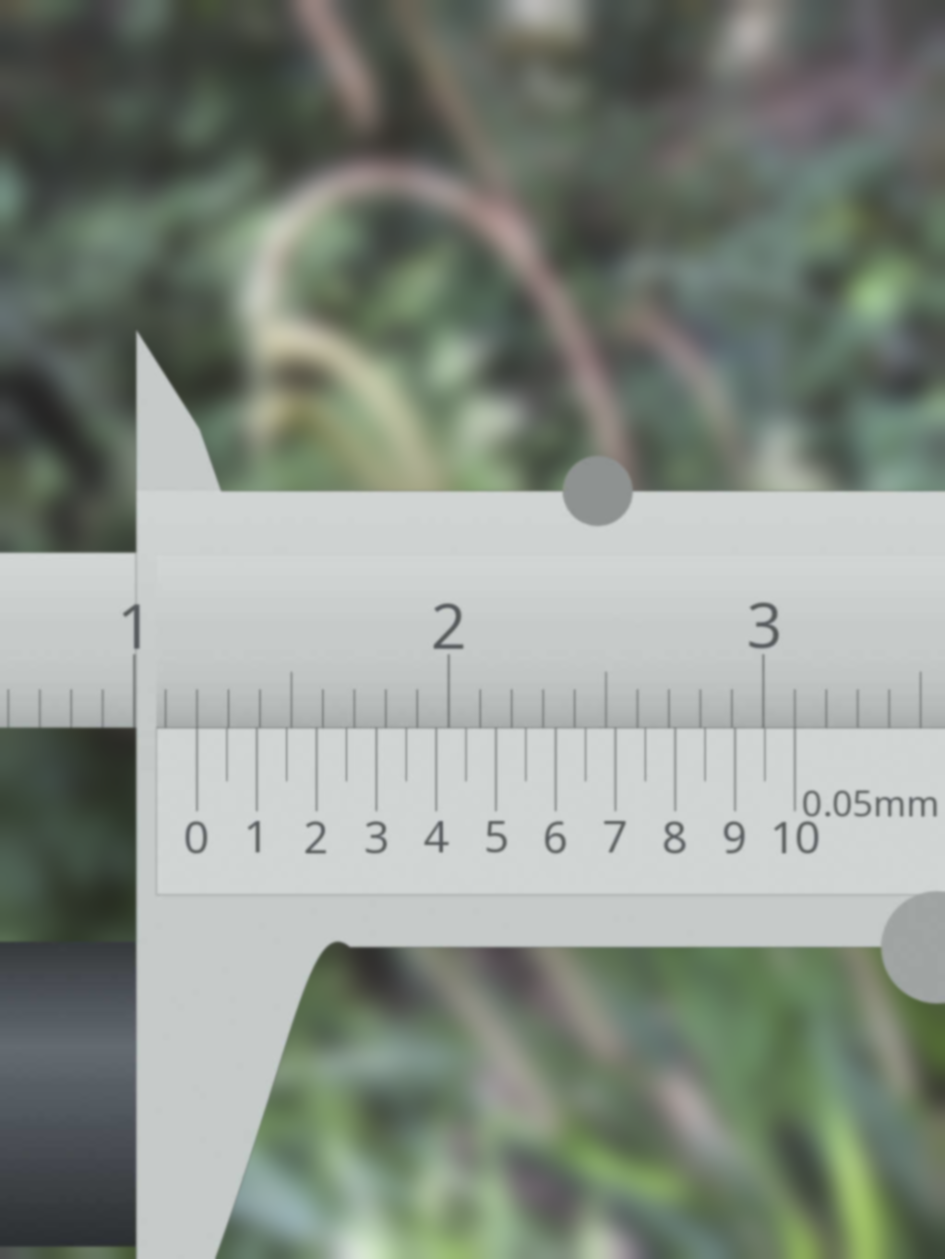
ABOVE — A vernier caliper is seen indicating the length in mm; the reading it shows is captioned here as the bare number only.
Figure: 12.00
